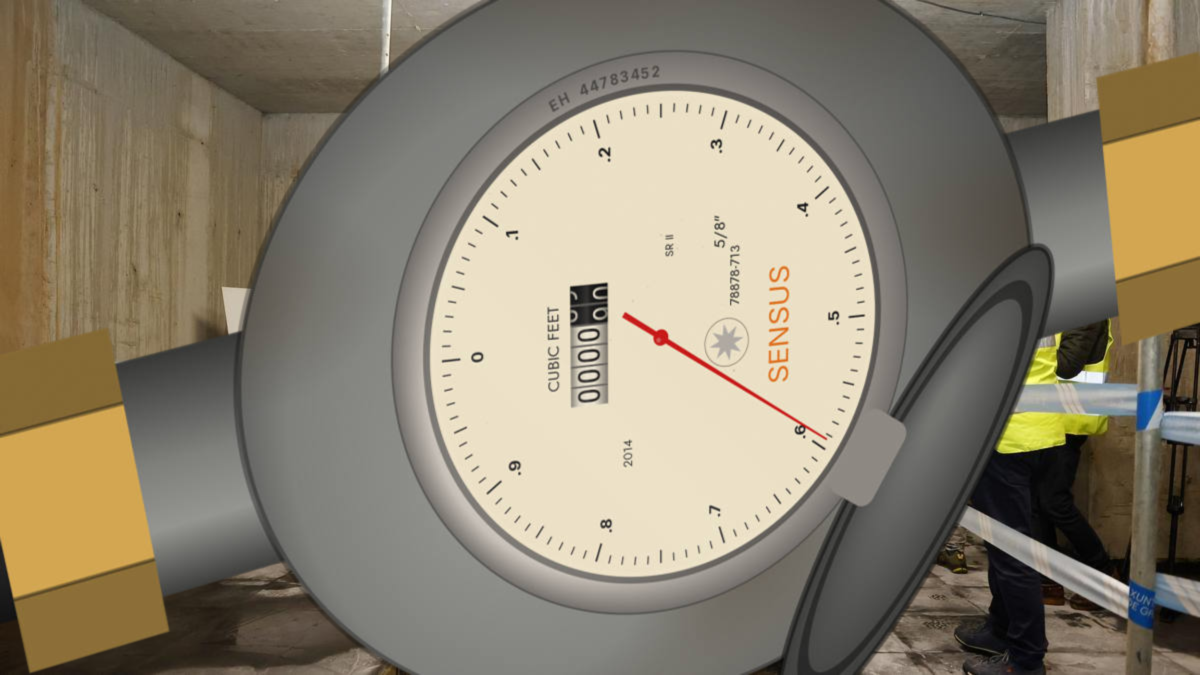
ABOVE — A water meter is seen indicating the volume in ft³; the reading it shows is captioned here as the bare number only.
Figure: 89.59
